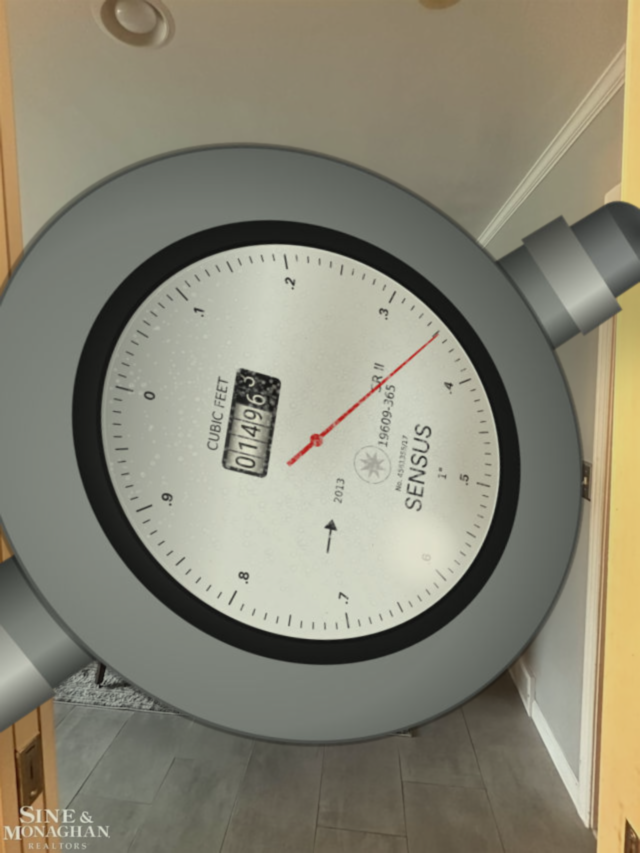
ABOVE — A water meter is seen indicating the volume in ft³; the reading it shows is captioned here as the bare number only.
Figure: 14963.35
